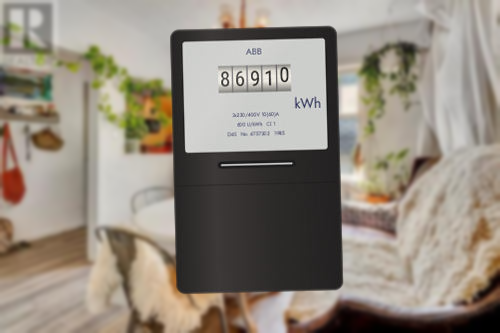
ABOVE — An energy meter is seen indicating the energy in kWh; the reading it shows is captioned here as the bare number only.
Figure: 86910
